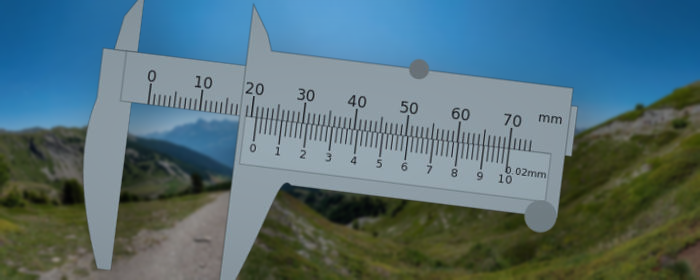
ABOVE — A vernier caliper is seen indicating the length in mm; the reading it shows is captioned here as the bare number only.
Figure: 21.0
